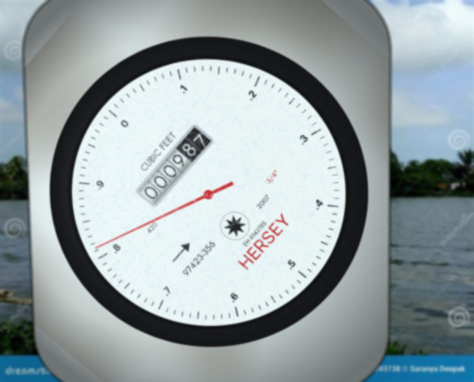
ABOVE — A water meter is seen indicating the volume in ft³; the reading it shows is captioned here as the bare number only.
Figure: 986.81
